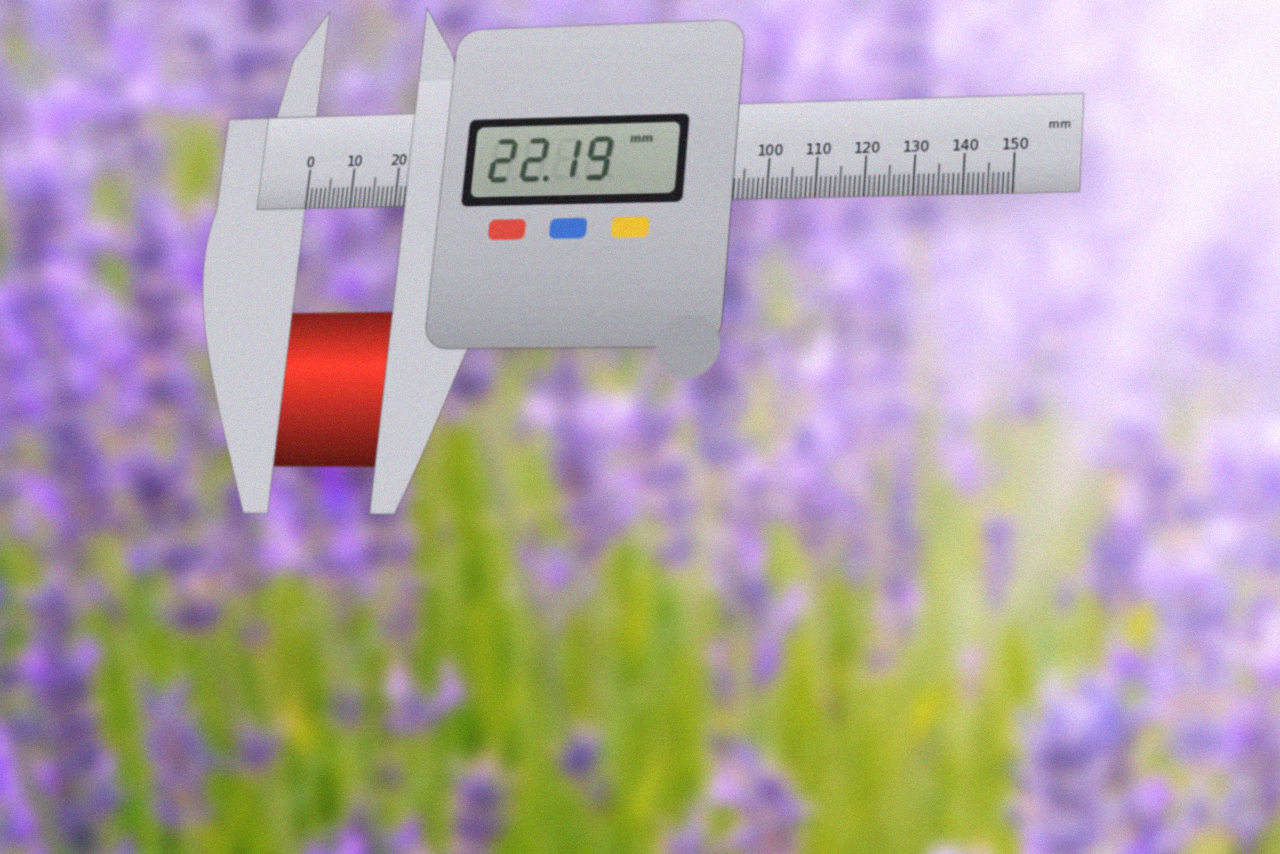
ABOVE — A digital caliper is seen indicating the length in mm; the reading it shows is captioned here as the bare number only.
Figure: 22.19
